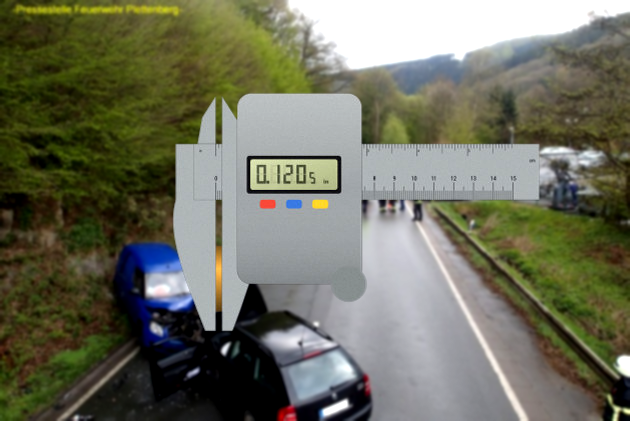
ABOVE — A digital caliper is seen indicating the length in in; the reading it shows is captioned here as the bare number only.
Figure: 0.1205
